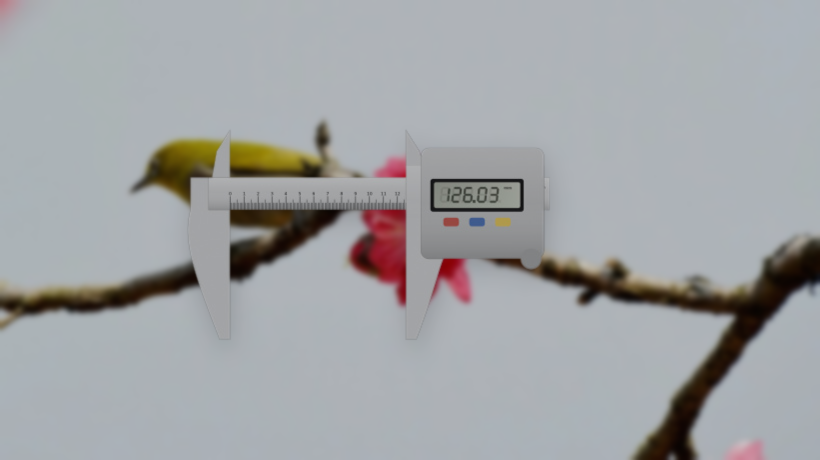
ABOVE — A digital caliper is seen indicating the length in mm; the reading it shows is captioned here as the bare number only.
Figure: 126.03
